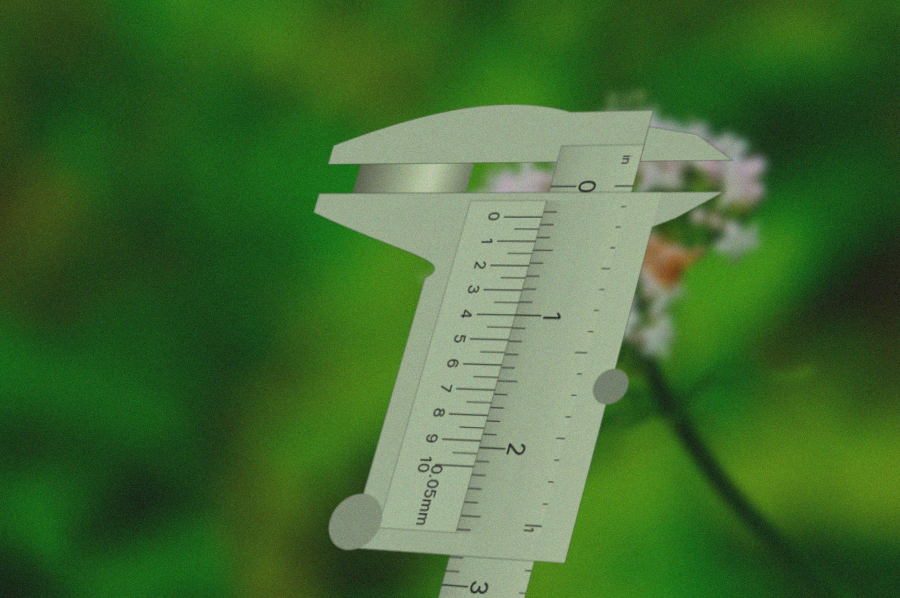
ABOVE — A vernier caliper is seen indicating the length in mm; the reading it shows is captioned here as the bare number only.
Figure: 2.4
